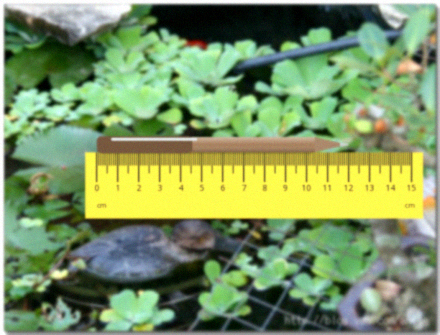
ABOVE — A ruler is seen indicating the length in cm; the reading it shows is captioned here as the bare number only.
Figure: 12
